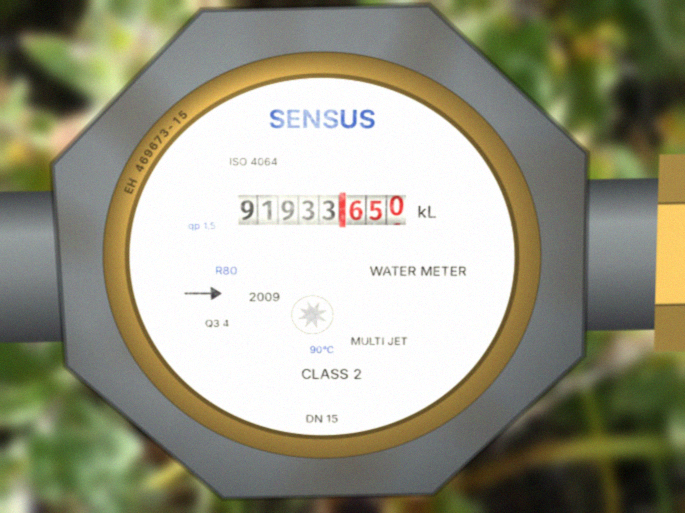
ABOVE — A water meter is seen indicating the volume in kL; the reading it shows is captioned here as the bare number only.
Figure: 91933.650
